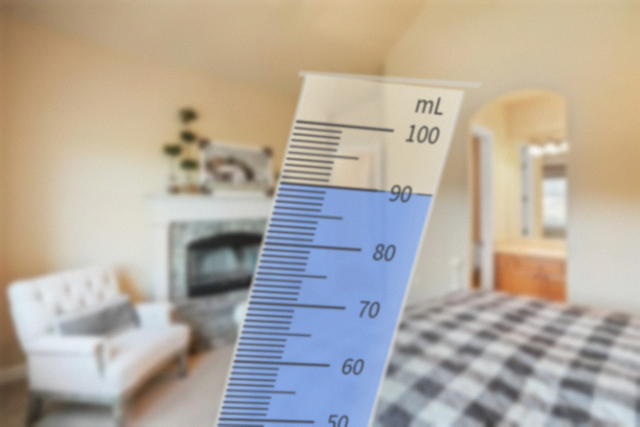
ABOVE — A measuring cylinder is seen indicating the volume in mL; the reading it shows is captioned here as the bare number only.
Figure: 90
